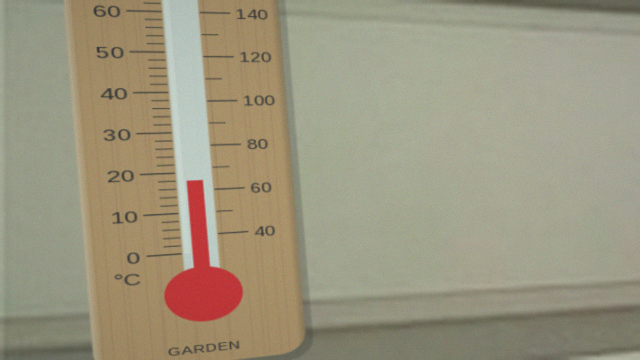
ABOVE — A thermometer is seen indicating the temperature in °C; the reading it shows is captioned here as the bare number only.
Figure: 18
